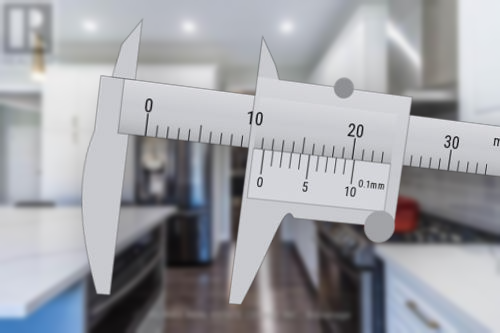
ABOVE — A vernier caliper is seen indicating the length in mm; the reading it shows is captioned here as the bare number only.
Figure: 11.2
